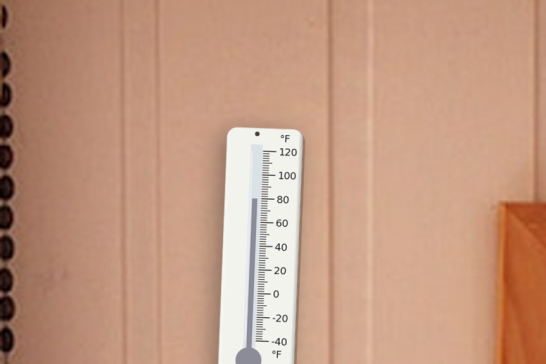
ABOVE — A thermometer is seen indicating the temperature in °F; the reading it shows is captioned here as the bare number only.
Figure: 80
